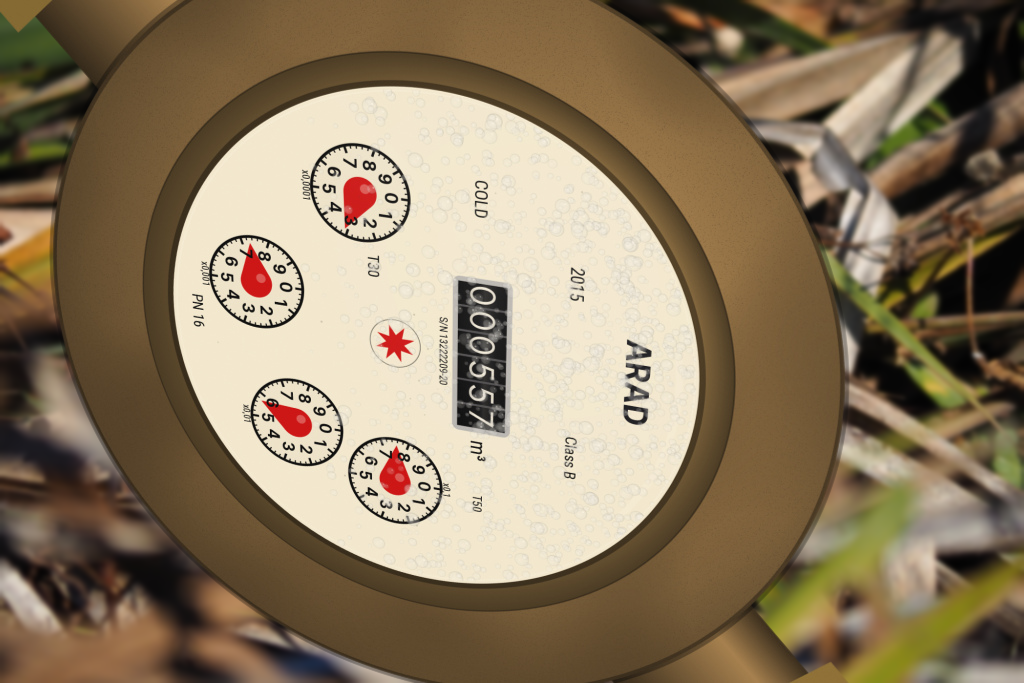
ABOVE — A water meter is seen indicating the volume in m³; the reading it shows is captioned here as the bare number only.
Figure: 557.7573
